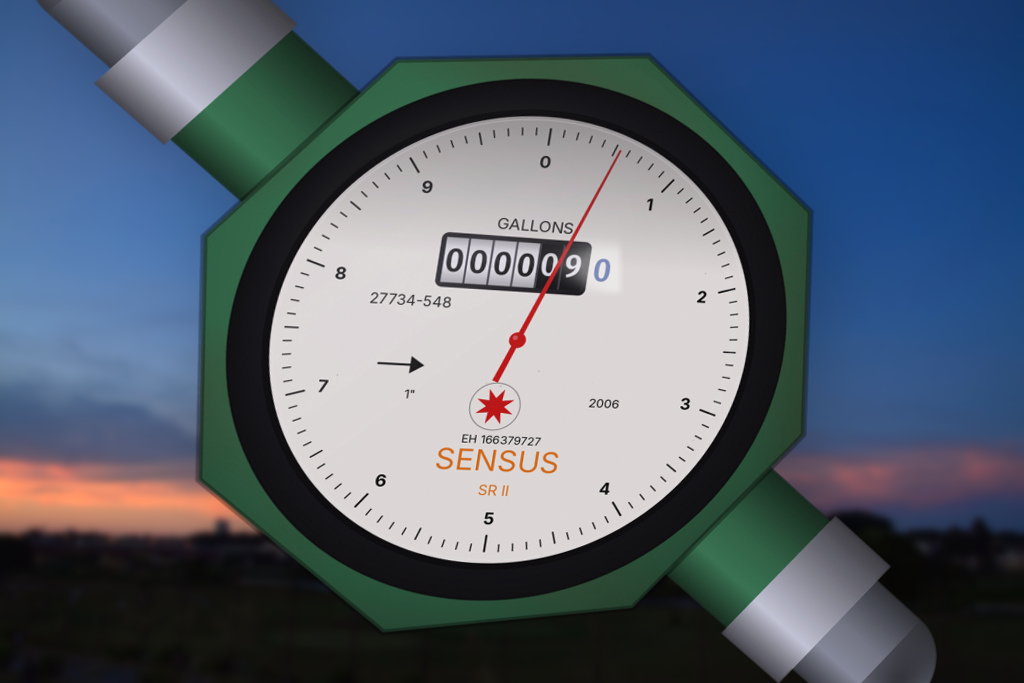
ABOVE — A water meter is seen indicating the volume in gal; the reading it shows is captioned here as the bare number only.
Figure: 90.5
